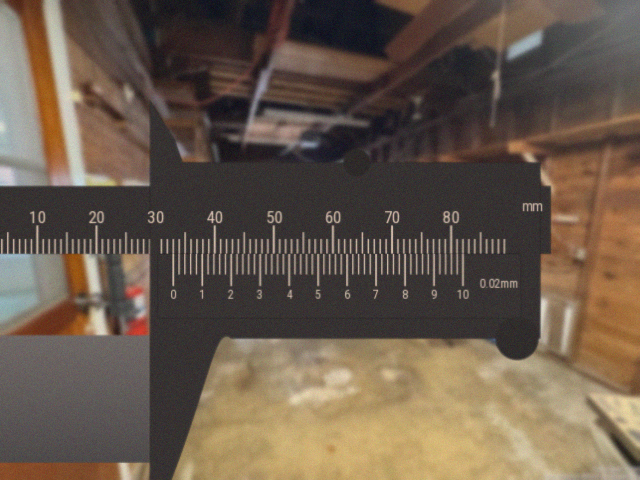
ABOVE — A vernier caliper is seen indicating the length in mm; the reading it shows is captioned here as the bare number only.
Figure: 33.0
